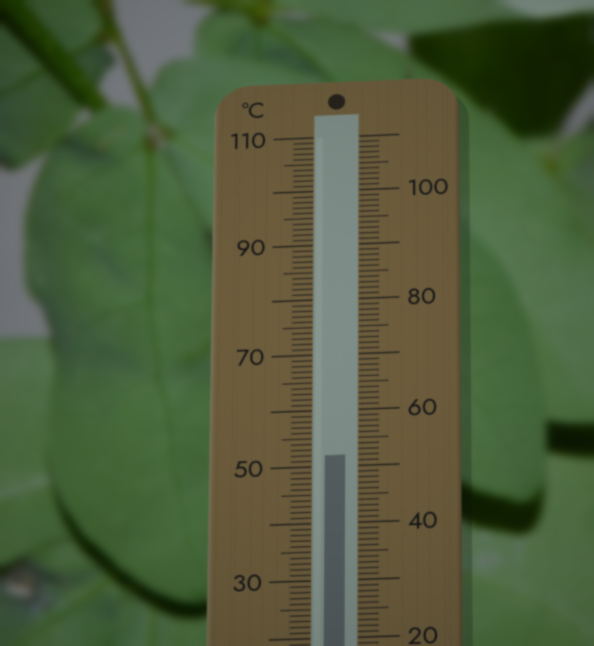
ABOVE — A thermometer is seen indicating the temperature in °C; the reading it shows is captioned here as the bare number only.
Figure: 52
